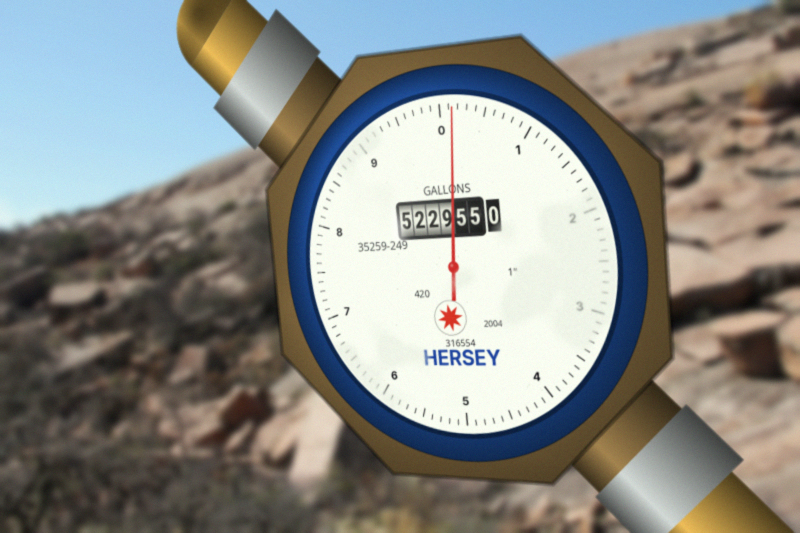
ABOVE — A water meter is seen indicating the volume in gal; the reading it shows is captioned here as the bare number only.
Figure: 5229550.1
